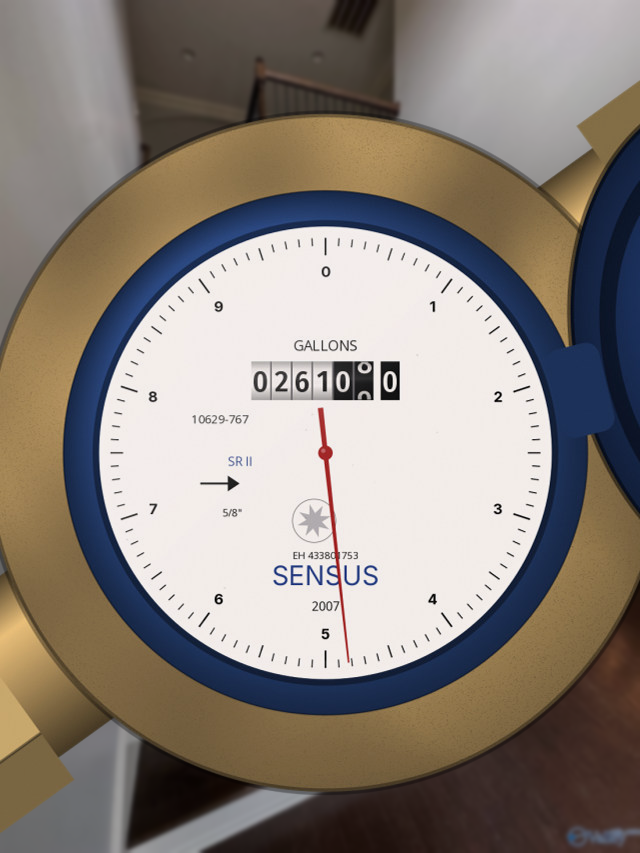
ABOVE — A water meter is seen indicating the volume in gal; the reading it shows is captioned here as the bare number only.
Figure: 261084.8
